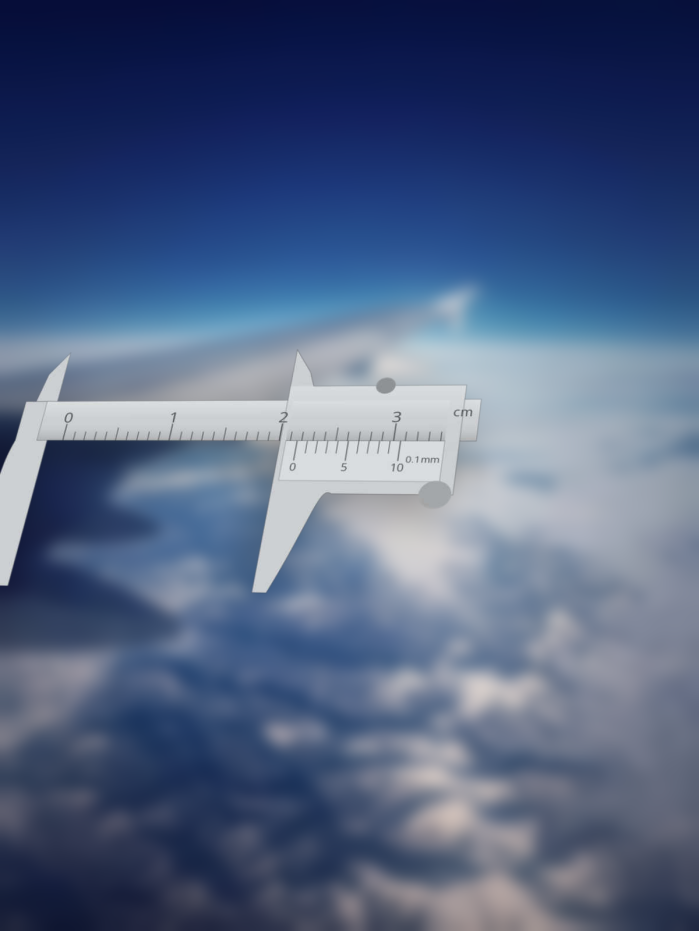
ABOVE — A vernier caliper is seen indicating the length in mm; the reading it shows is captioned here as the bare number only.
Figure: 21.6
